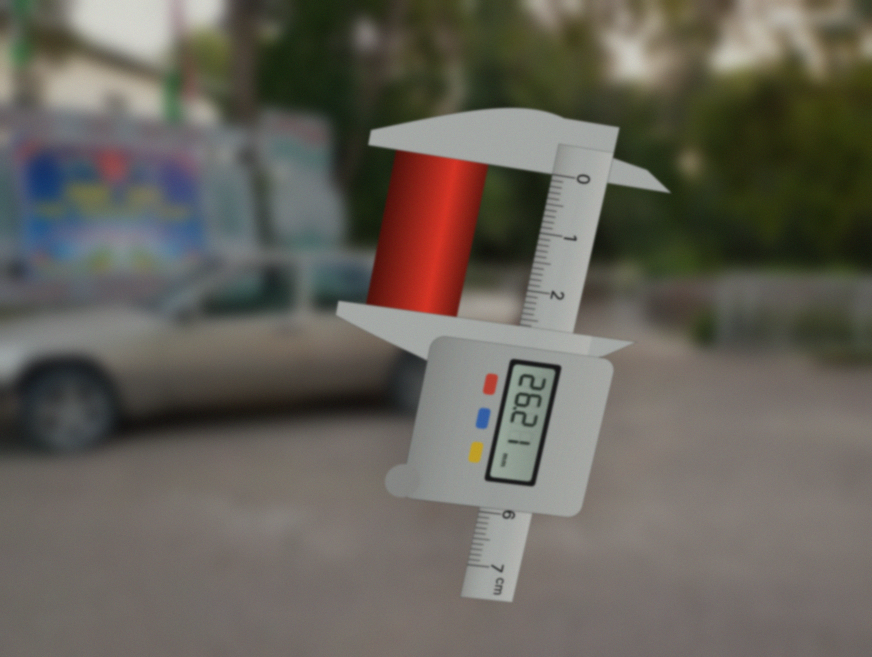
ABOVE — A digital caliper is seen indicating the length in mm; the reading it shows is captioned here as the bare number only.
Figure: 26.21
